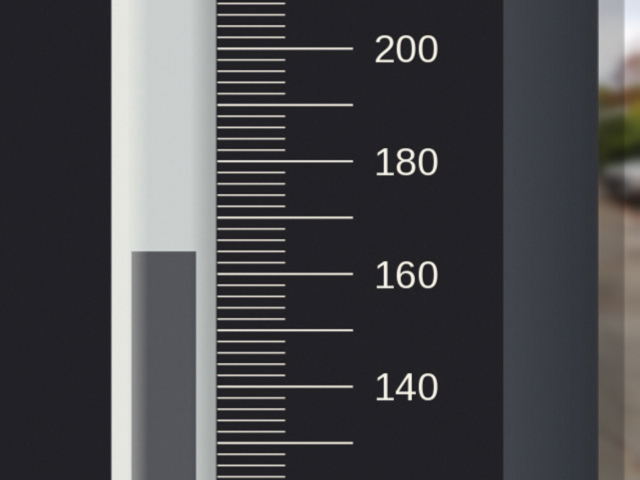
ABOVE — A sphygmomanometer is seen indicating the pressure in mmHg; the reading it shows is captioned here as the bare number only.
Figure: 164
